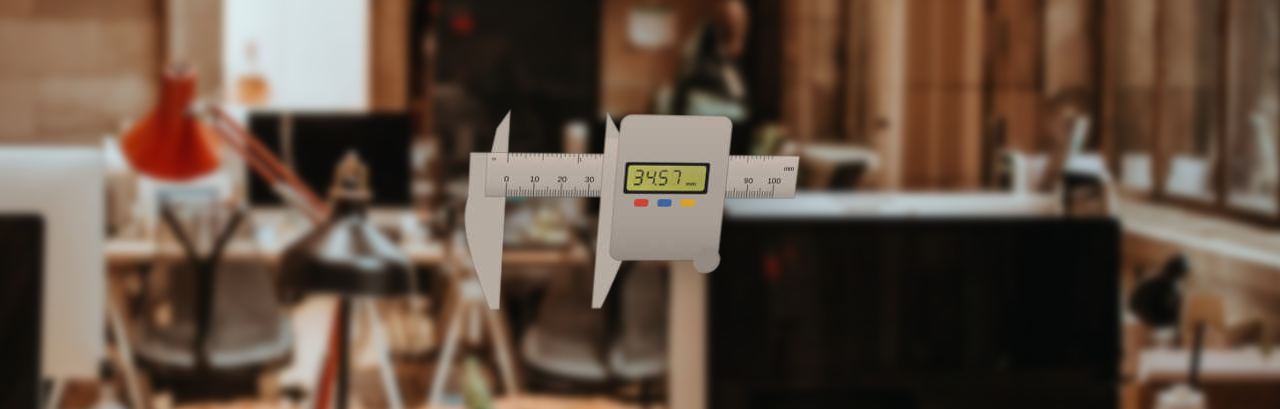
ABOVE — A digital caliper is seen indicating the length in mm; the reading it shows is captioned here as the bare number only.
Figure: 34.57
